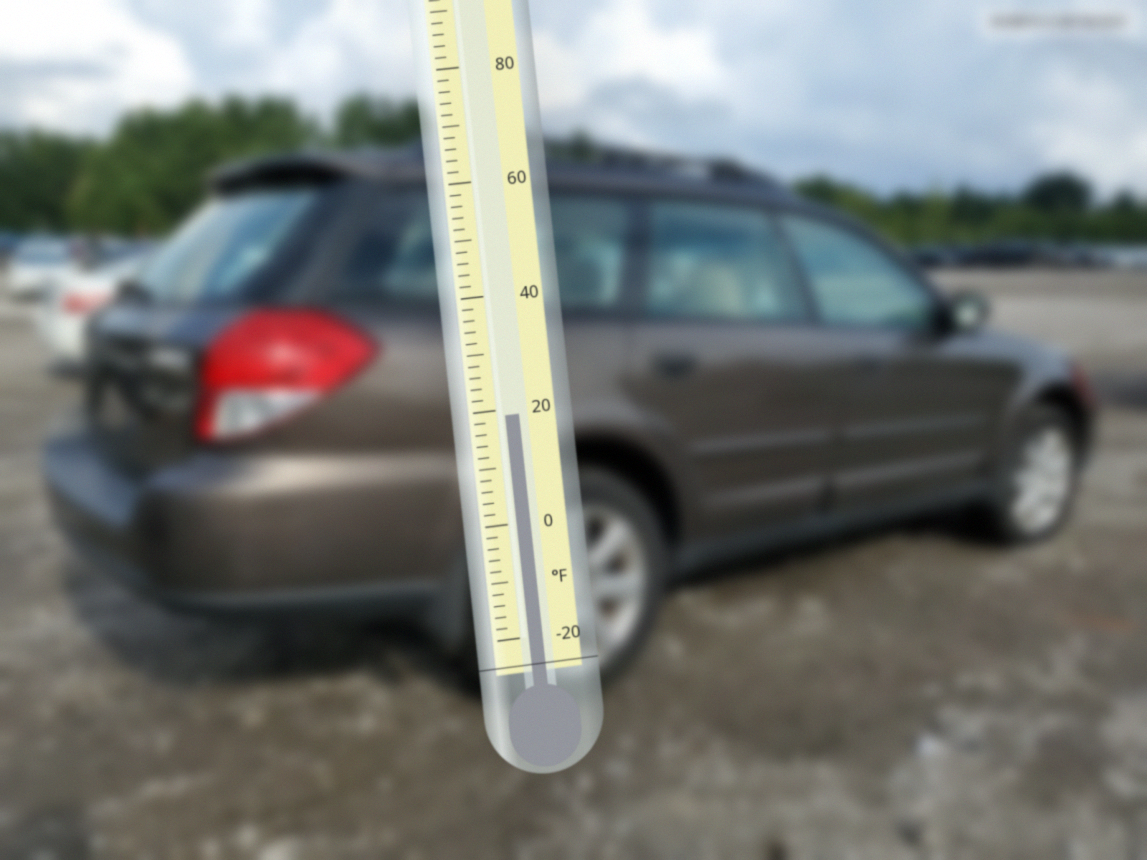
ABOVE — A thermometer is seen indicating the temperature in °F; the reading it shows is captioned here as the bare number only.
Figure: 19
